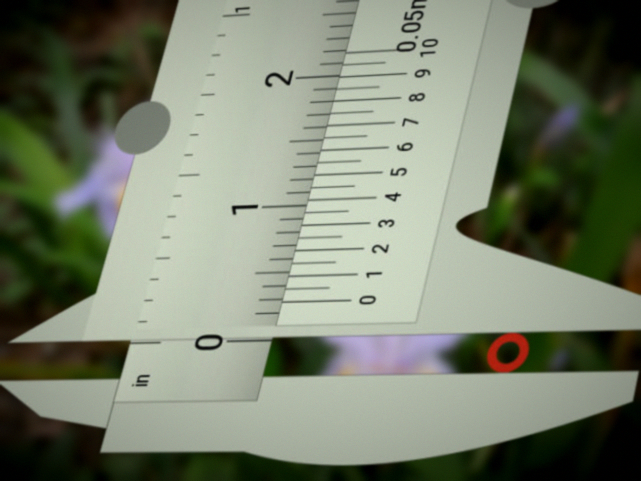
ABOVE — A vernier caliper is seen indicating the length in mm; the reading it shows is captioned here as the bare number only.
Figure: 2.8
